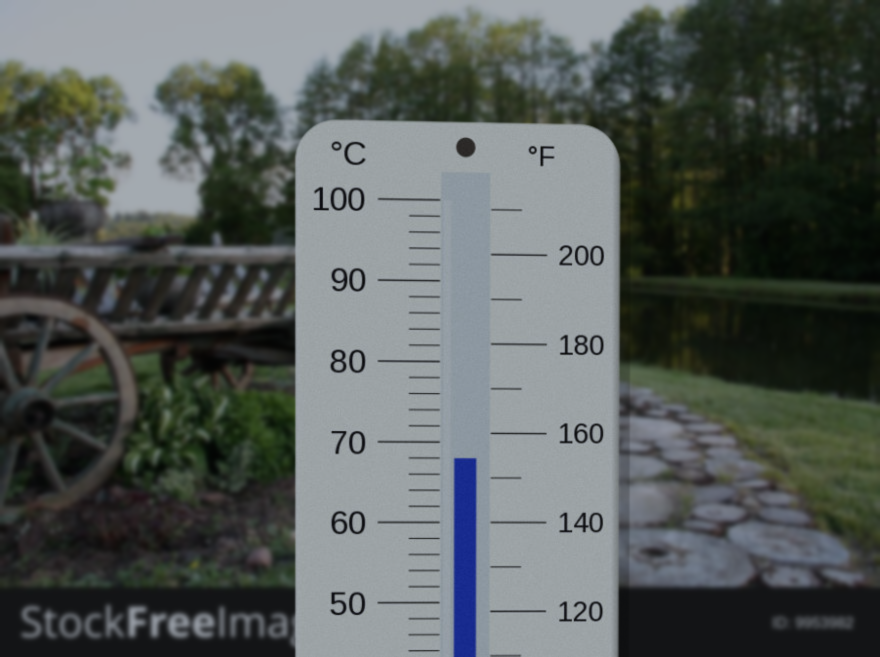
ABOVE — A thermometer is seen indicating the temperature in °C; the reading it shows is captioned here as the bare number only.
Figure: 68
